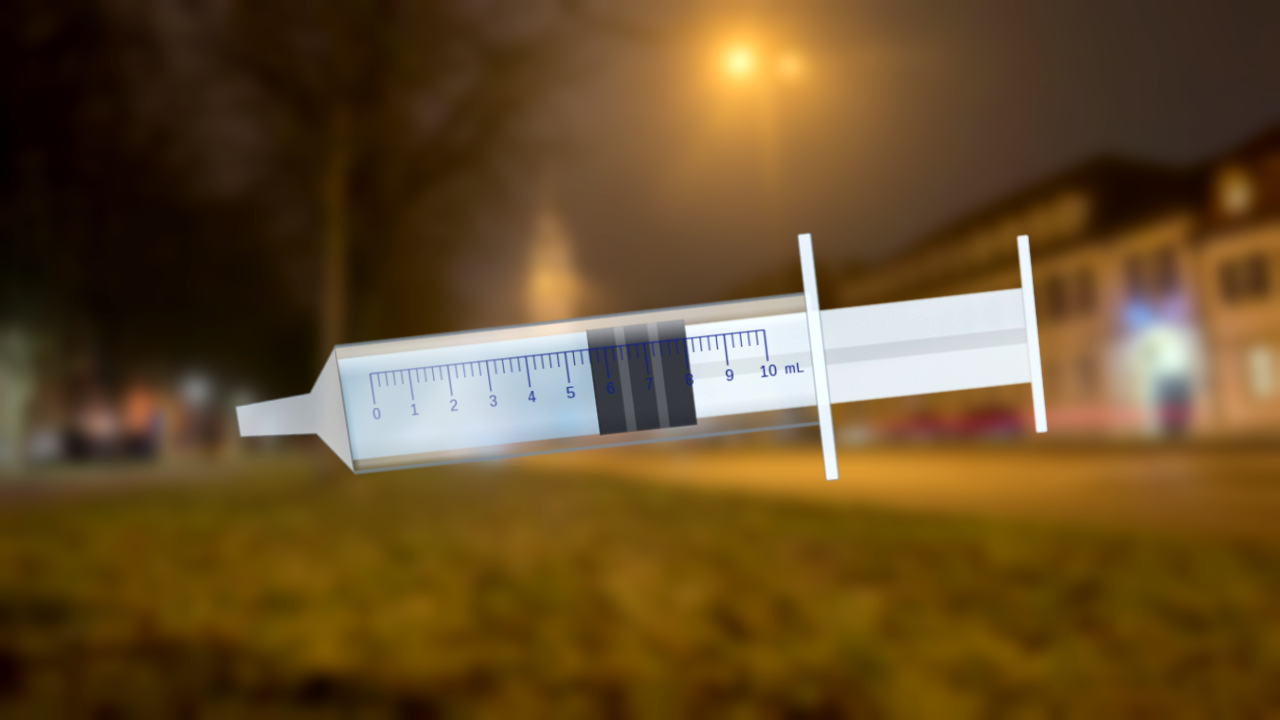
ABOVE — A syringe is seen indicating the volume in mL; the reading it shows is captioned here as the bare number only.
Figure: 5.6
